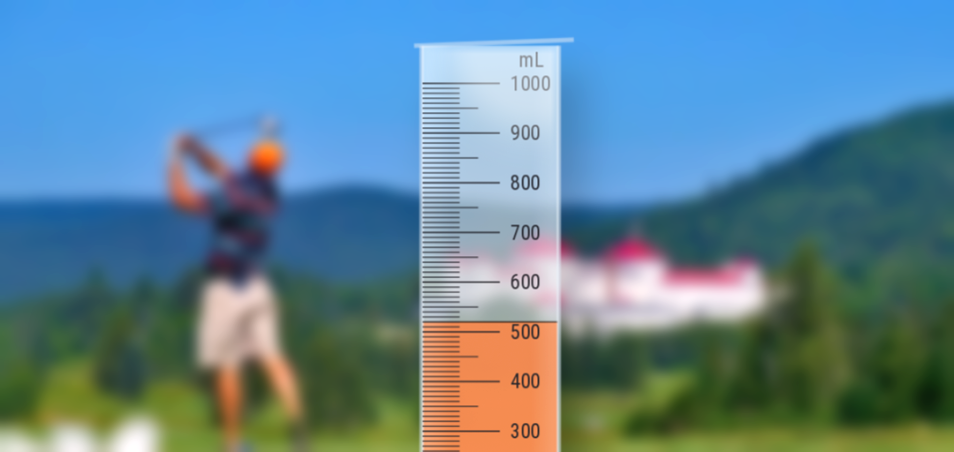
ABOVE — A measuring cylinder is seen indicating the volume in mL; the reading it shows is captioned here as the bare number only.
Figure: 520
